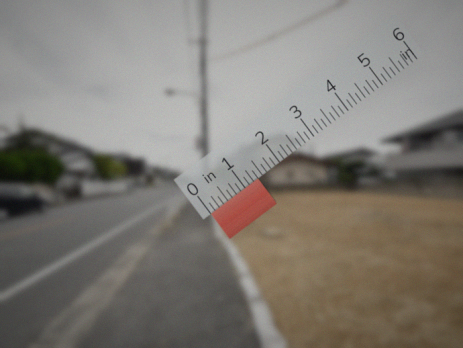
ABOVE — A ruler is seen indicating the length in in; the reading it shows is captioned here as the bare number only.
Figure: 1.375
